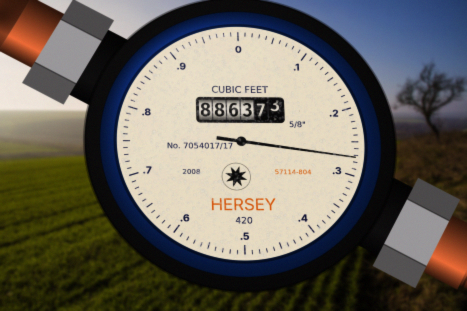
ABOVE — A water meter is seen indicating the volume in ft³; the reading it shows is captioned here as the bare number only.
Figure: 886373.27
